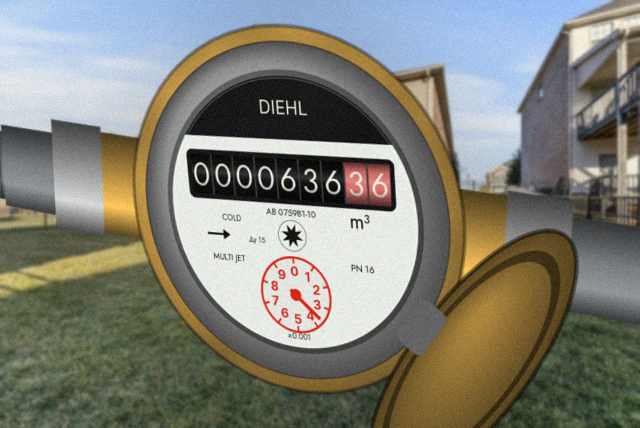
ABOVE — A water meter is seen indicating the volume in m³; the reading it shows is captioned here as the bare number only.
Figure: 636.363
